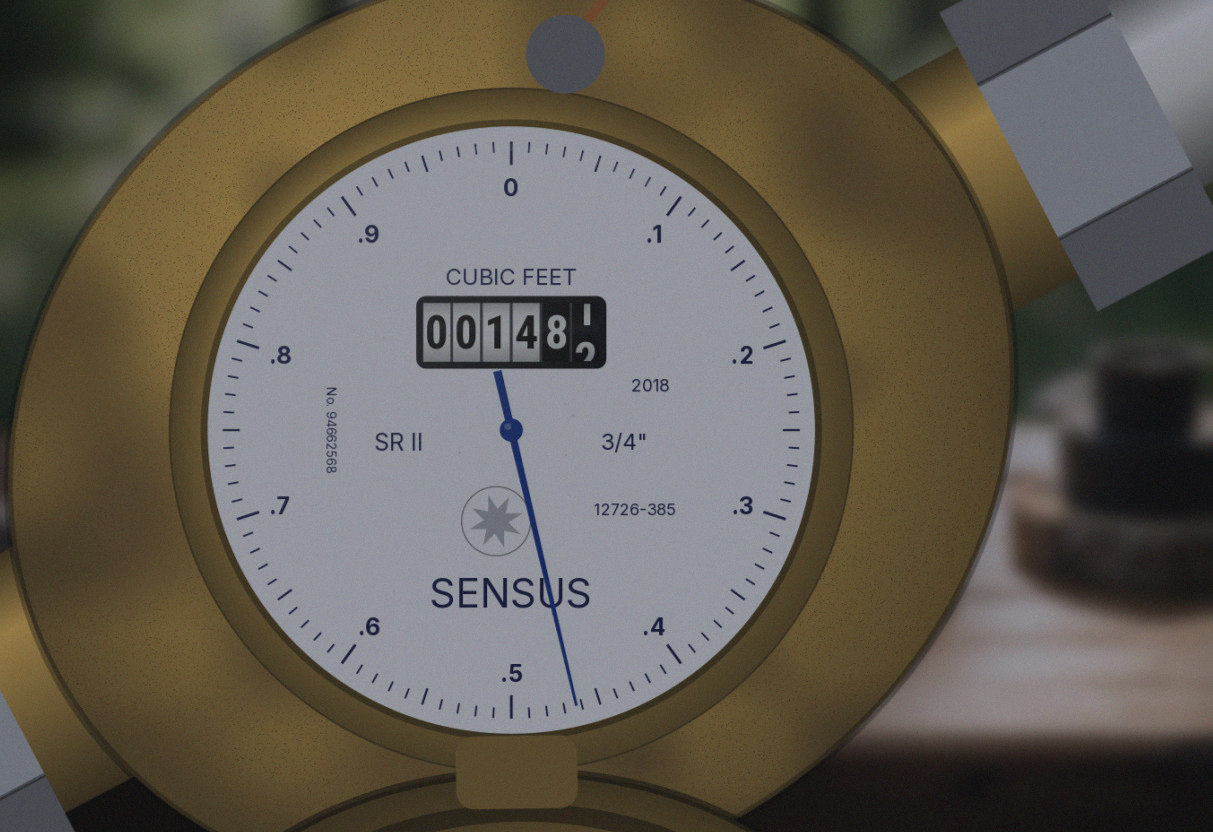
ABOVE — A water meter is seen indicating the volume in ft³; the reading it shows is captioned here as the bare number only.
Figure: 1481.46
